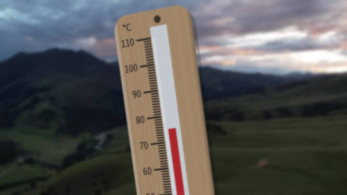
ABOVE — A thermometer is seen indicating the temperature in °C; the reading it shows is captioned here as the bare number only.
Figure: 75
